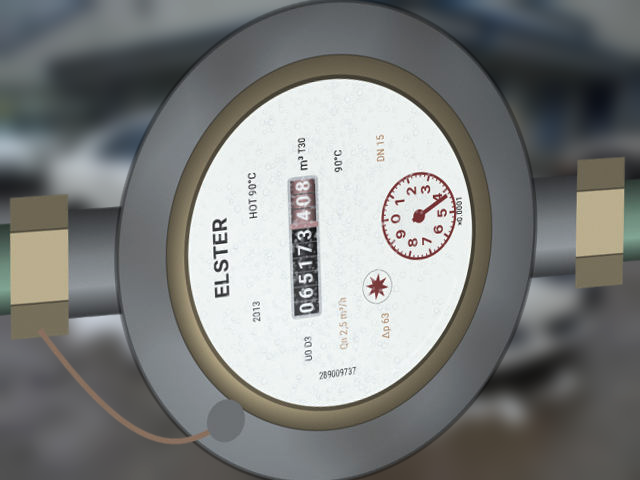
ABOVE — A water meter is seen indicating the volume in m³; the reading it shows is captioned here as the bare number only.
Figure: 65173.4084
